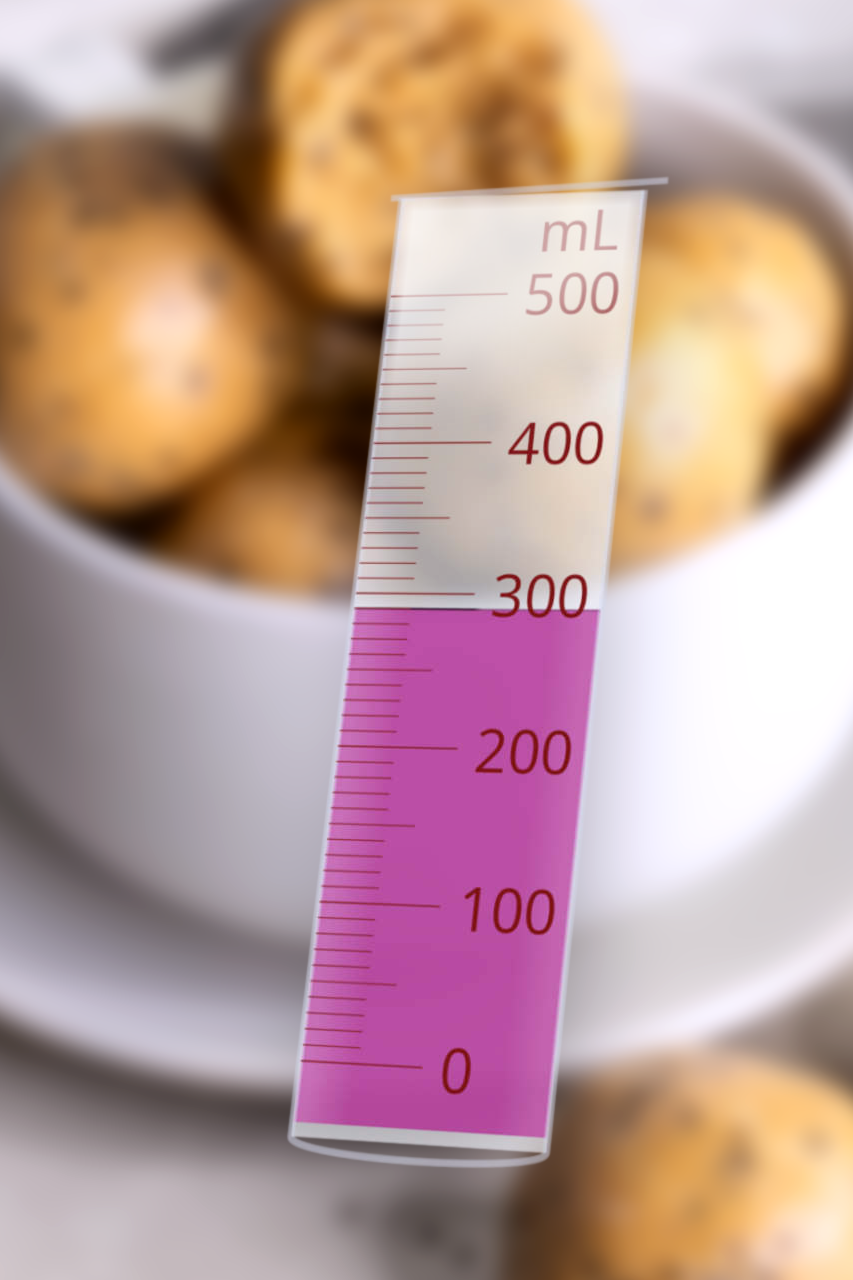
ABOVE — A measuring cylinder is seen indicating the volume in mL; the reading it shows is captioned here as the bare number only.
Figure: 290
